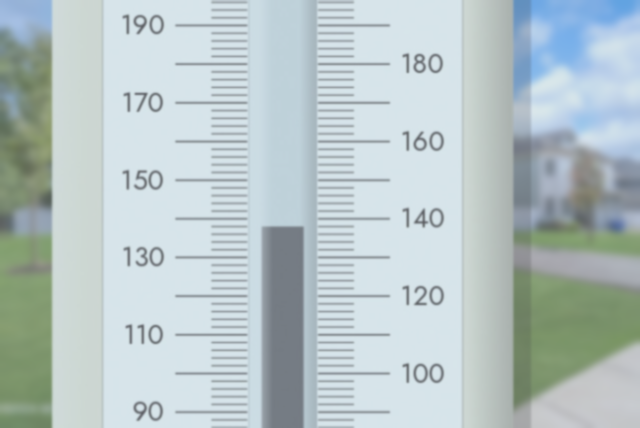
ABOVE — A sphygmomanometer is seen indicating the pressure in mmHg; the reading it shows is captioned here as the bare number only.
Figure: 138
